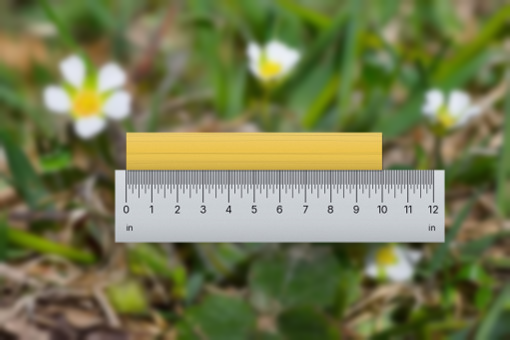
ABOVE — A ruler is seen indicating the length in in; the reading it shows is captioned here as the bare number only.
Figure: 10
